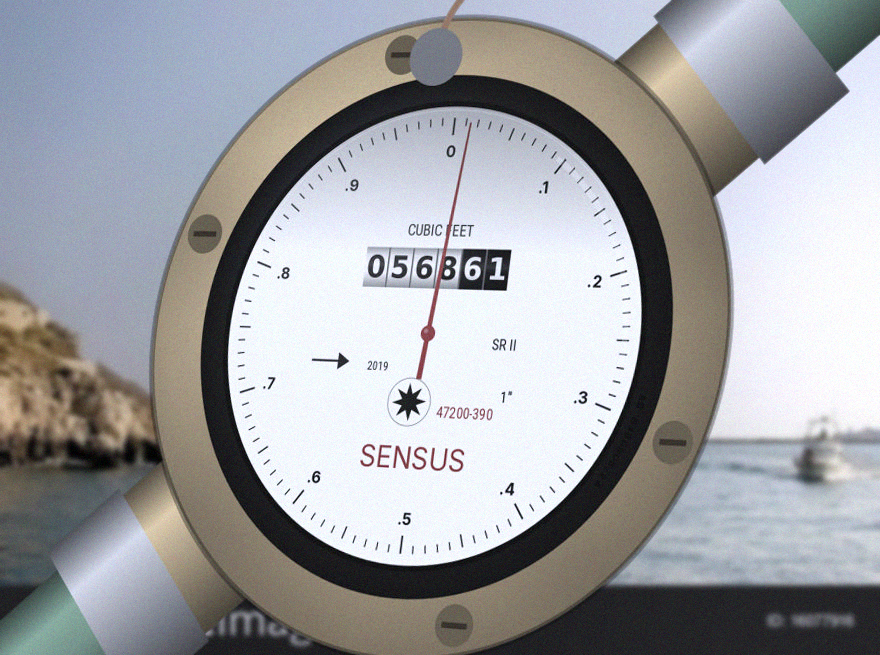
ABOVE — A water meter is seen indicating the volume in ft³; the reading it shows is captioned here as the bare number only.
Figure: 56861.01
